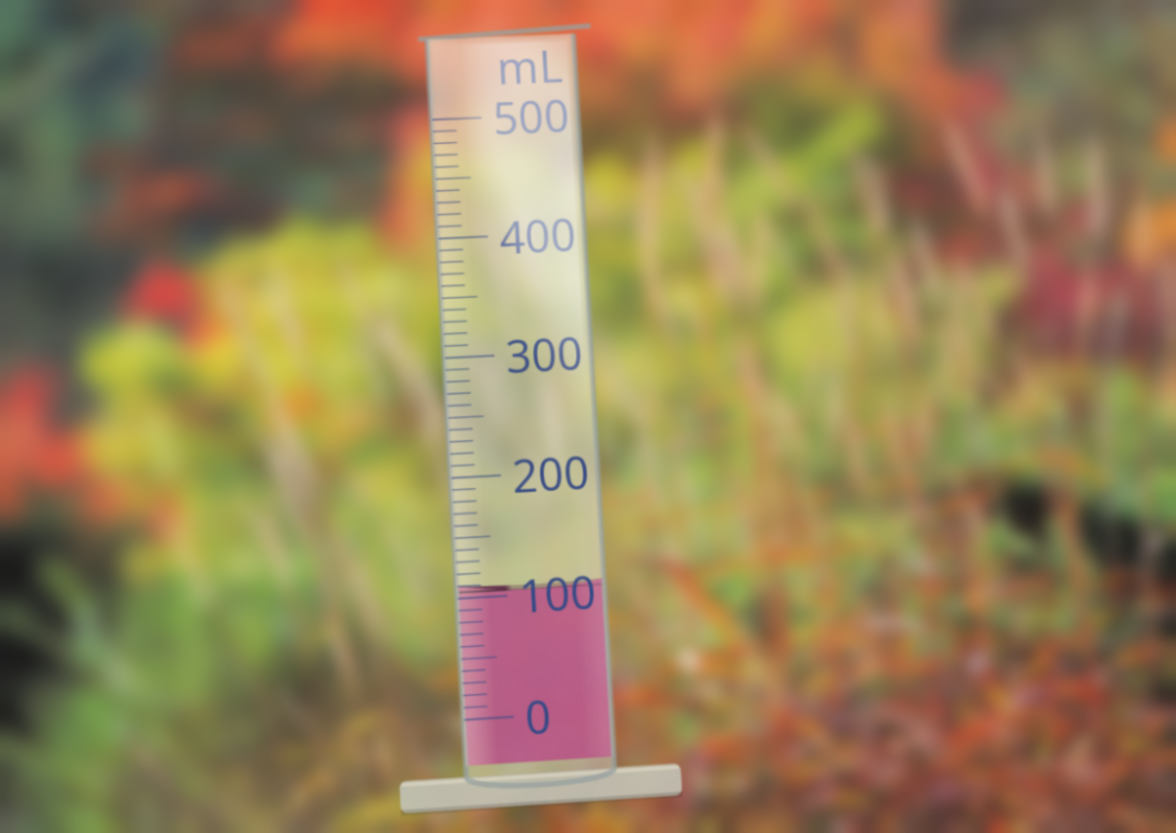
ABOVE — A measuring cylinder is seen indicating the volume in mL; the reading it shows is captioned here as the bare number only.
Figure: 105
